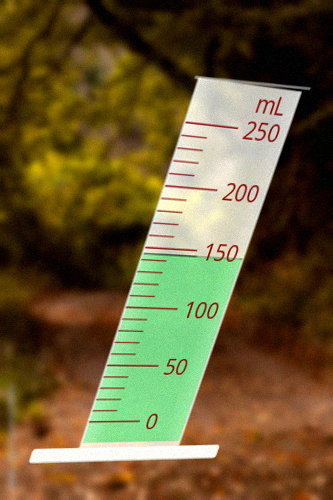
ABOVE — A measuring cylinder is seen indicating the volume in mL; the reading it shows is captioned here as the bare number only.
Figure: 145
